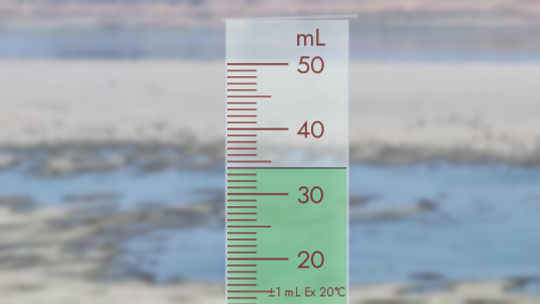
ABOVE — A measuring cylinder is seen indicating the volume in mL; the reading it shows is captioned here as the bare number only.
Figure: 34
